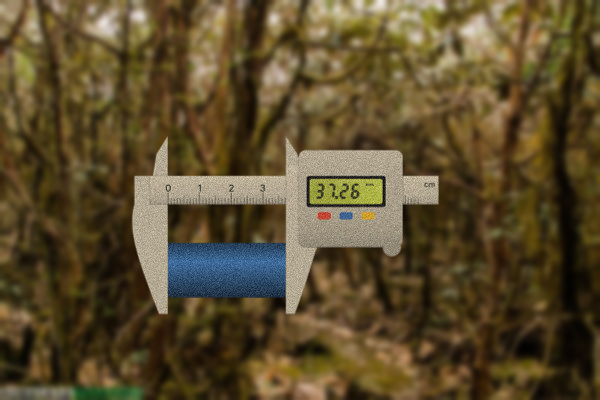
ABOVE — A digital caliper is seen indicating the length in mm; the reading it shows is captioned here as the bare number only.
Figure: 37.26
